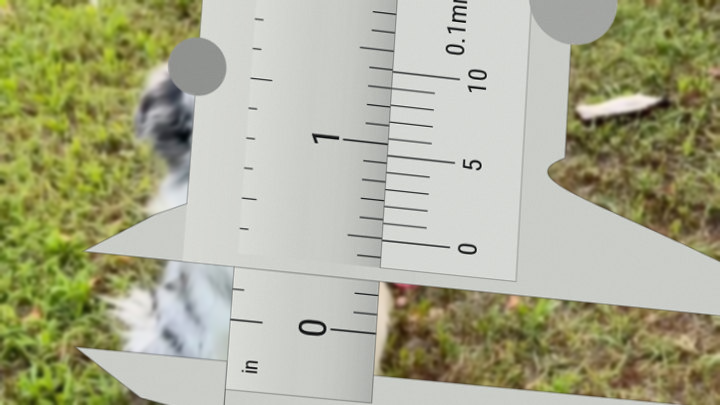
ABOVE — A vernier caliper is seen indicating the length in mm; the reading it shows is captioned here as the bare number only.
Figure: 4.9
